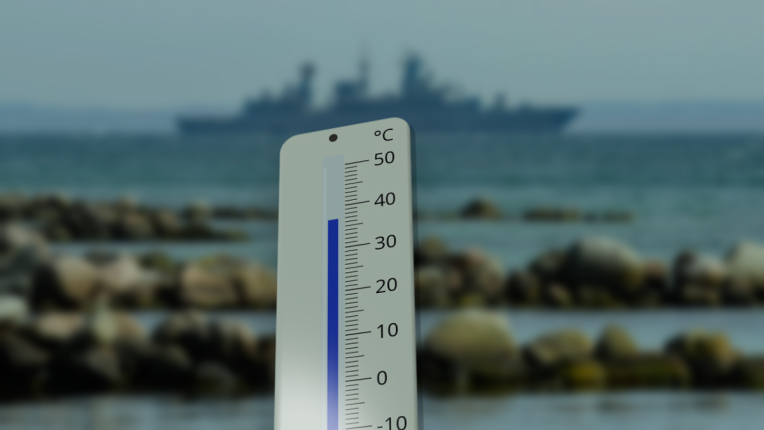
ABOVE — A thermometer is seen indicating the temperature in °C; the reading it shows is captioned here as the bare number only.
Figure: 37
